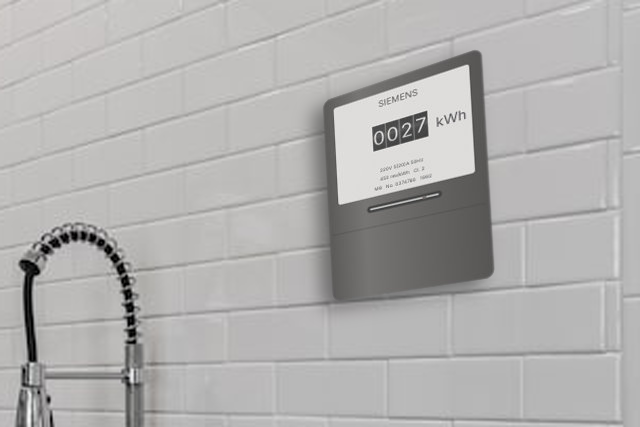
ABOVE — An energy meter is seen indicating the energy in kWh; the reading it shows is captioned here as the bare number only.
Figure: 27
